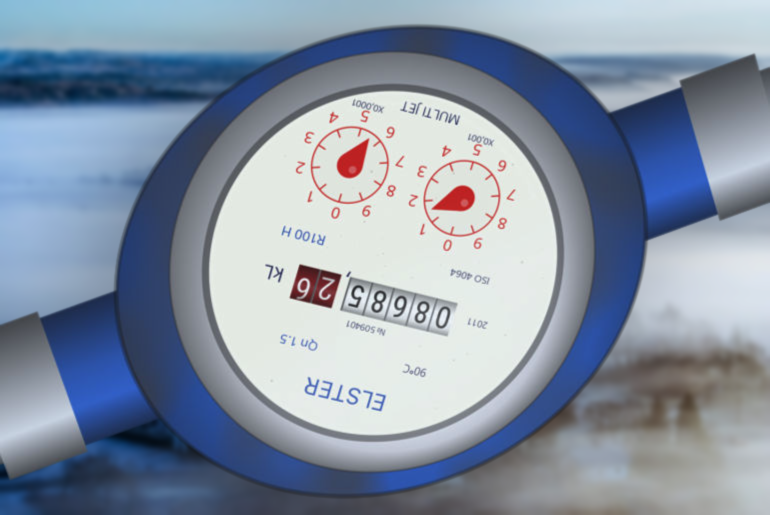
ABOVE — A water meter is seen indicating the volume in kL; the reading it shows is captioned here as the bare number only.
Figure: 8685.2615
